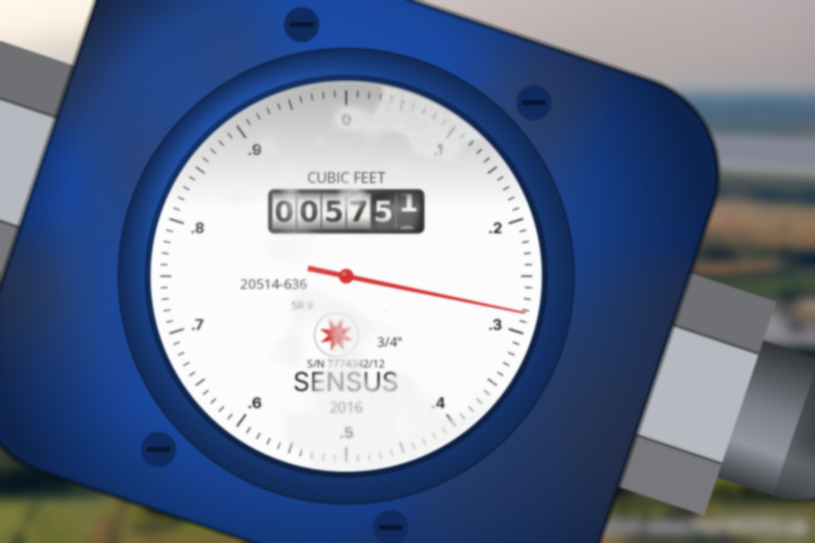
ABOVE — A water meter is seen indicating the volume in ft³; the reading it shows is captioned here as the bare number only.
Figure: 5751.28
